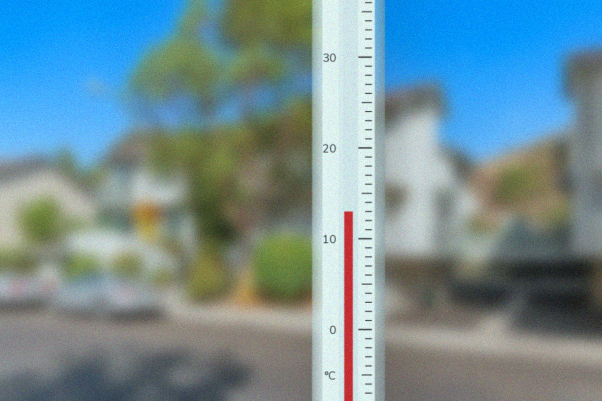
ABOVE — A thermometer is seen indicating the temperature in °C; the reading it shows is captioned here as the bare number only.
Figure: 13
